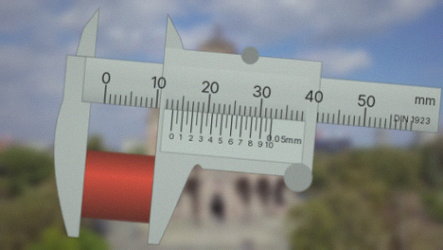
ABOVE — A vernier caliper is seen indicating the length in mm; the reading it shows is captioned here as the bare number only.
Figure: 13.2
